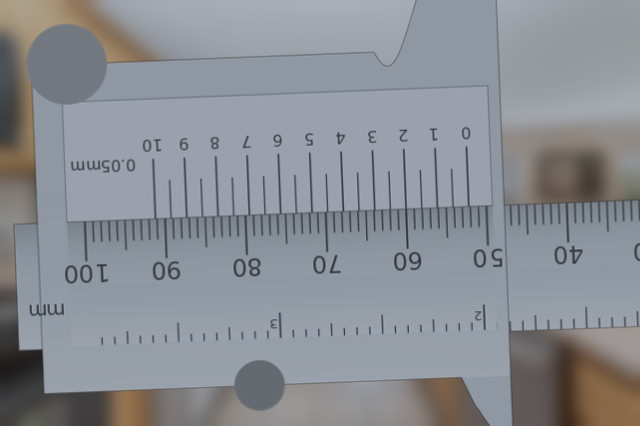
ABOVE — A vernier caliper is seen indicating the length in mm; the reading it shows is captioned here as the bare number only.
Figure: 52.2
